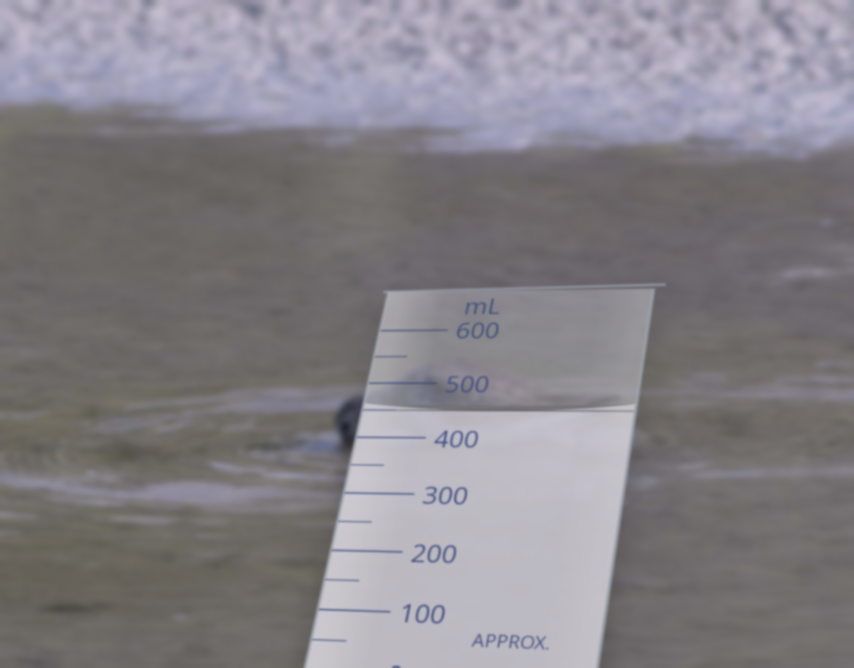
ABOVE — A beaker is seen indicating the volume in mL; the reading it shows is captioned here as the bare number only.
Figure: 450
